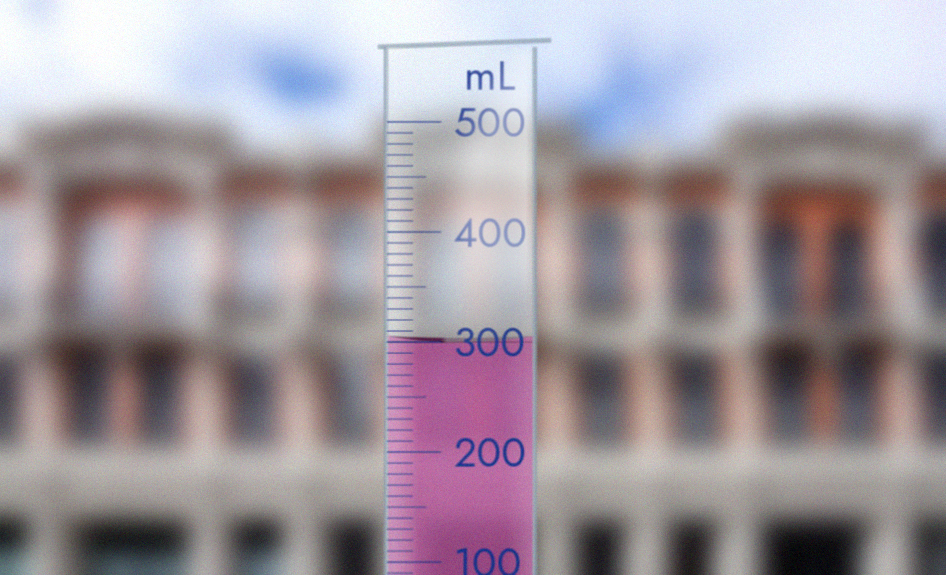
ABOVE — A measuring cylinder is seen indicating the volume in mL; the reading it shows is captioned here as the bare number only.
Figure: 300
